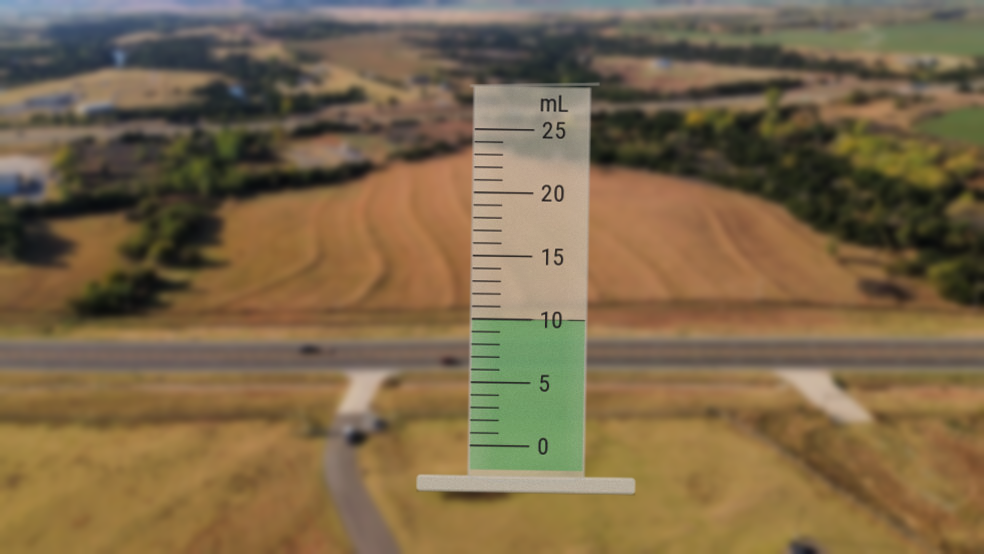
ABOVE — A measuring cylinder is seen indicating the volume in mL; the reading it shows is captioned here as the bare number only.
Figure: 10
